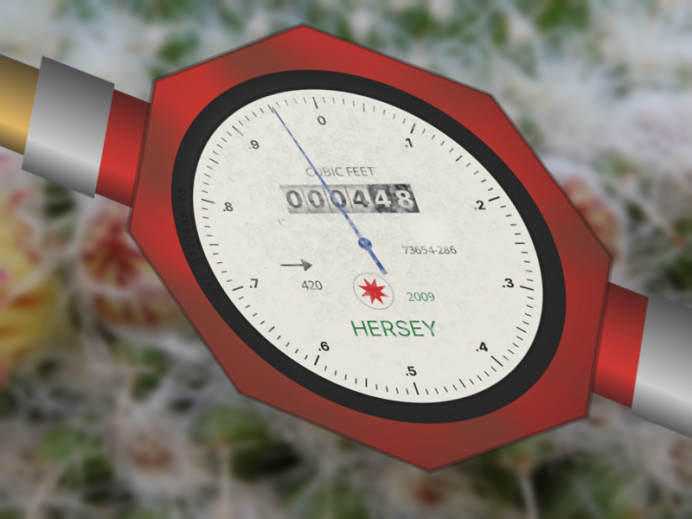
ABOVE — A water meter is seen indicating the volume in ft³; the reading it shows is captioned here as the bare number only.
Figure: 447.95
